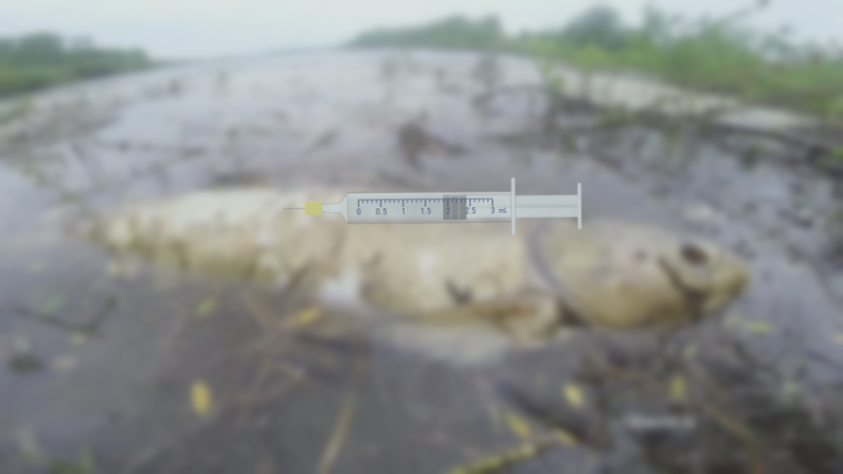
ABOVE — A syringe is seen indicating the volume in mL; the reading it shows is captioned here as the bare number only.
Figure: 1.9
